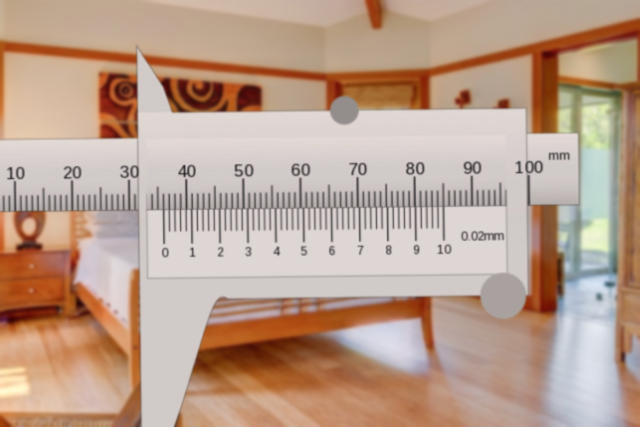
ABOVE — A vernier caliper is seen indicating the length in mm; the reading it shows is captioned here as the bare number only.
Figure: 36.0
